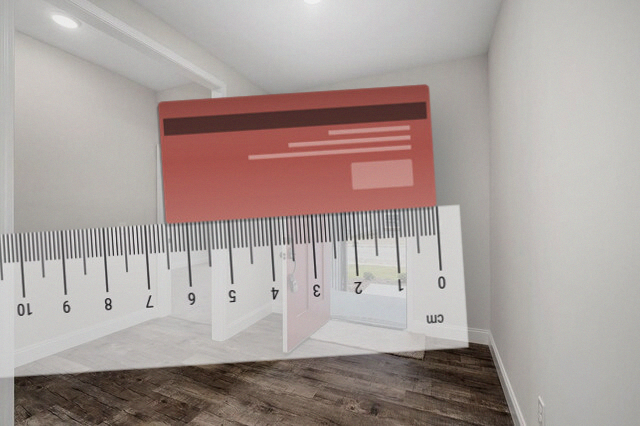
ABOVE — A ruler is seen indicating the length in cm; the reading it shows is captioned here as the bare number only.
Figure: 6.5
